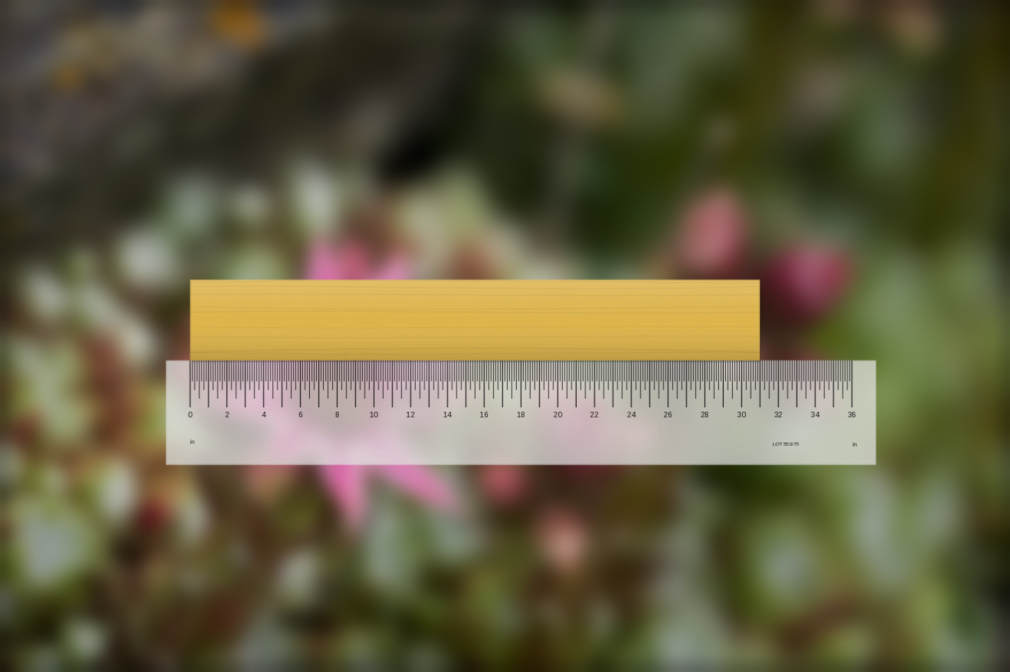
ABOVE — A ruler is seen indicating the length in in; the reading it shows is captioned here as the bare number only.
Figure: 31
